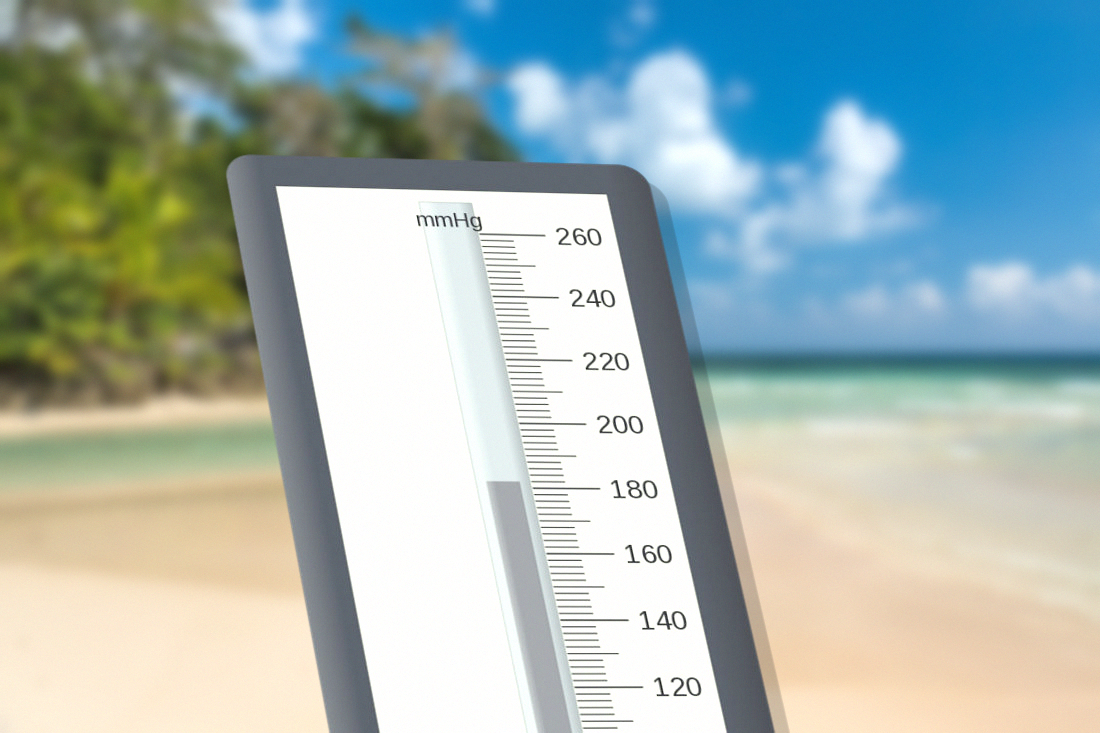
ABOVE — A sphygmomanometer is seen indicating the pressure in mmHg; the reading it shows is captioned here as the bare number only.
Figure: 182
